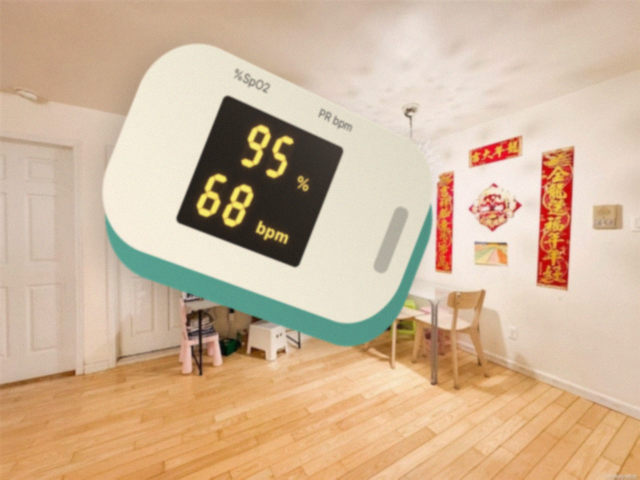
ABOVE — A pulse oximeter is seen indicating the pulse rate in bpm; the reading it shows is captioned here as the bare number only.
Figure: 68
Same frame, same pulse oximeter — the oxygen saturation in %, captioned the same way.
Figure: 95
